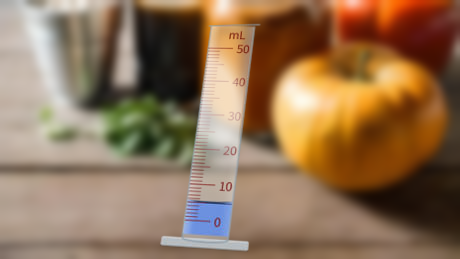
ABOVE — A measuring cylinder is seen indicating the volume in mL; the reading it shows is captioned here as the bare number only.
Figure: 5
